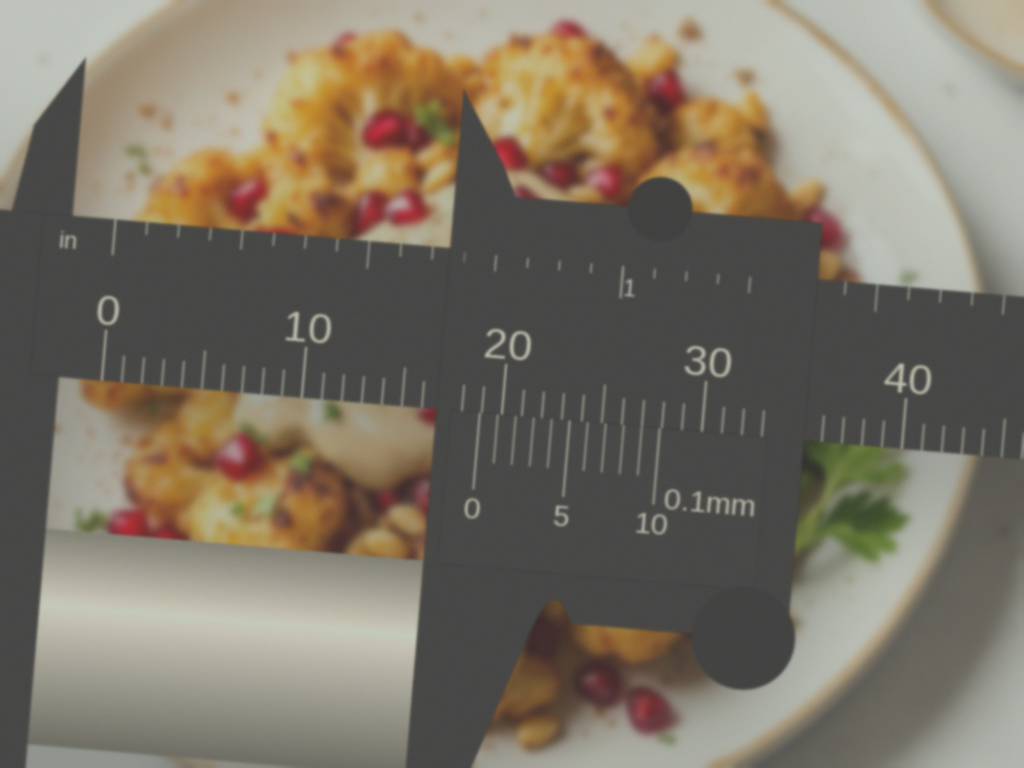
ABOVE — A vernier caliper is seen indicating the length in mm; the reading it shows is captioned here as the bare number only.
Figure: 18.9
